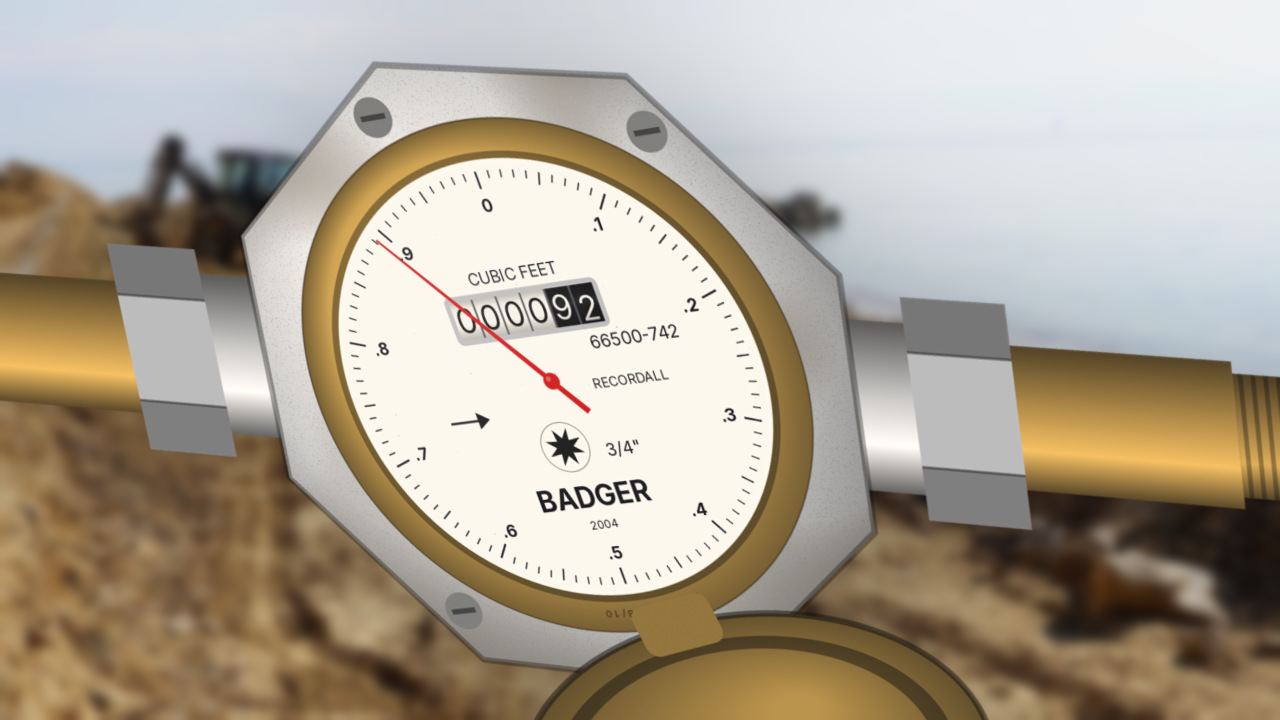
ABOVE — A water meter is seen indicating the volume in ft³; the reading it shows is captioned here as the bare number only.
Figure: 91.89
